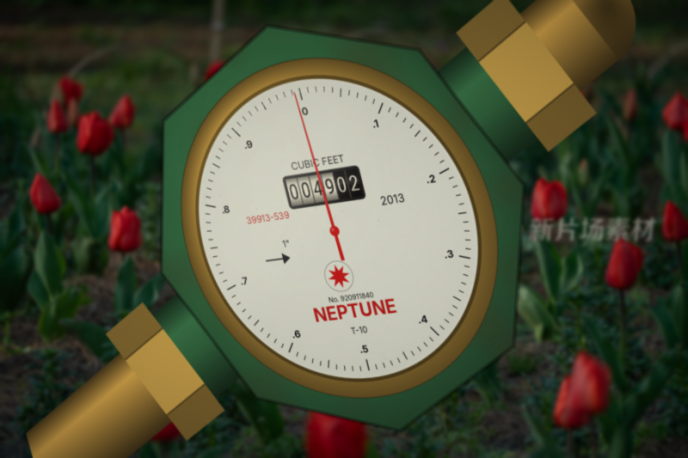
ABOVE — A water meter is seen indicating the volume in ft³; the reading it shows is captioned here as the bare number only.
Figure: 4901.99
